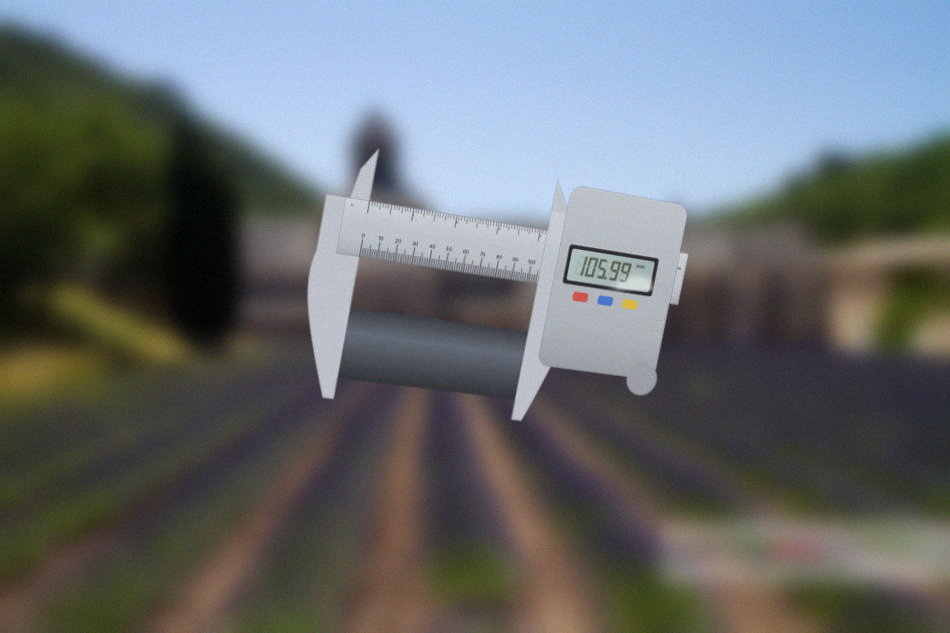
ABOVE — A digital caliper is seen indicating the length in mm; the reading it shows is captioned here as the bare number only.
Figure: 105.99
